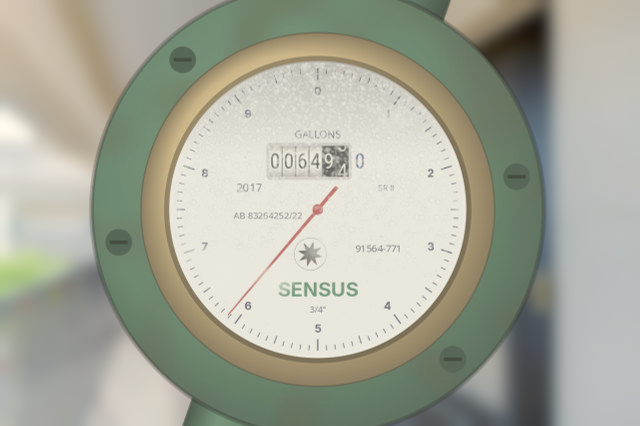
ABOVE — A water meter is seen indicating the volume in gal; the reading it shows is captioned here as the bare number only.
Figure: 64936.1
